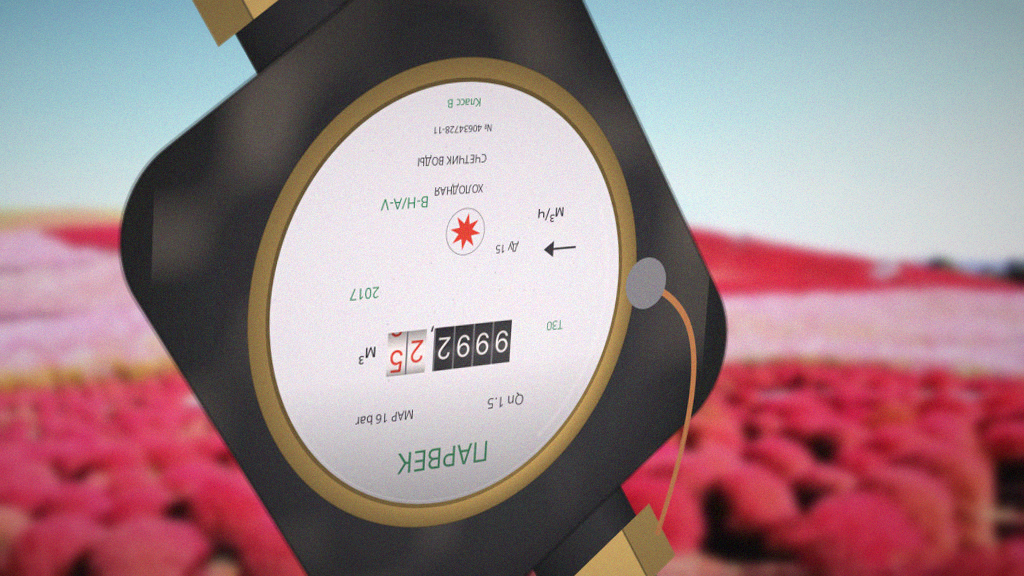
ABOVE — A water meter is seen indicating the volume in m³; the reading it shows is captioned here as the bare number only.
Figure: 9992.25
